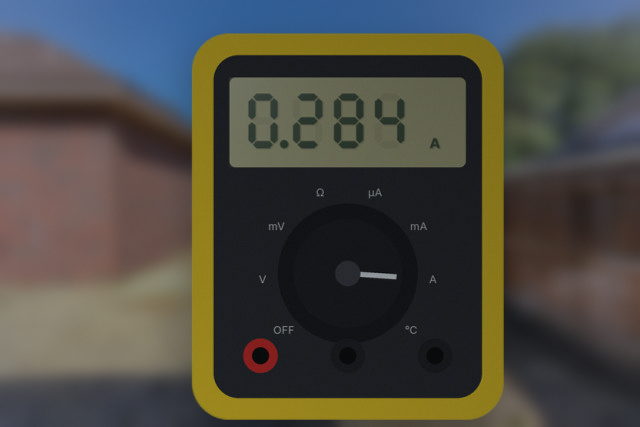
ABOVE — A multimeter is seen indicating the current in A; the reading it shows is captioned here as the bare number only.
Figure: 0.284
